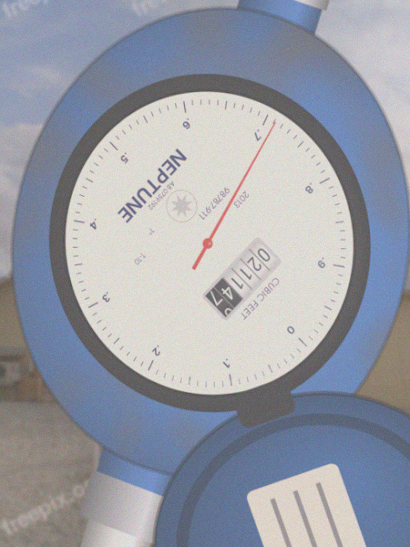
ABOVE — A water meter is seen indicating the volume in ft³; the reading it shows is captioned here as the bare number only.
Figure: 21146.71
